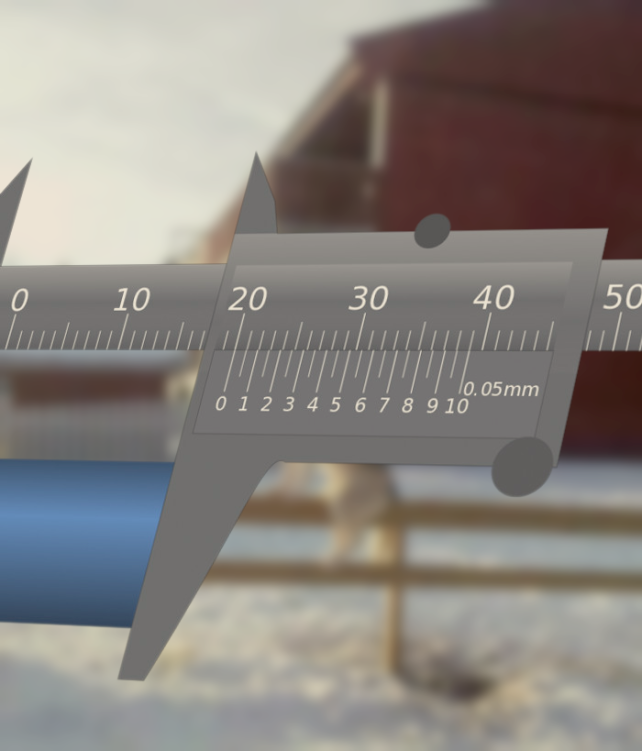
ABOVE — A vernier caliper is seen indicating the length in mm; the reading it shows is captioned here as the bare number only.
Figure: 20.0
